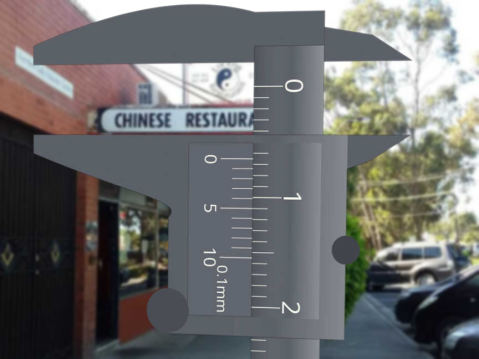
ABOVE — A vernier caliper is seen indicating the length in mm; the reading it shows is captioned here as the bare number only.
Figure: 6.5
